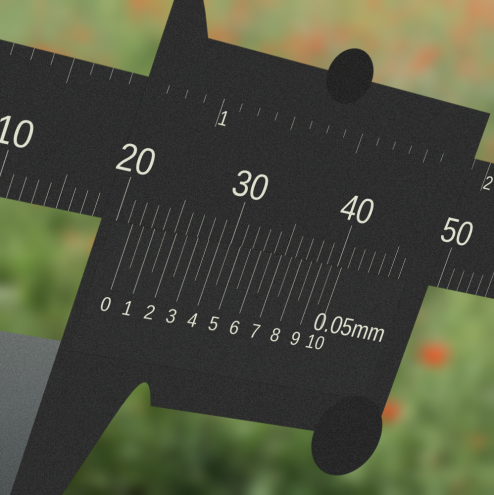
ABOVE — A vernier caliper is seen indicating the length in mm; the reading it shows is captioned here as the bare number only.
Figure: 21.4
